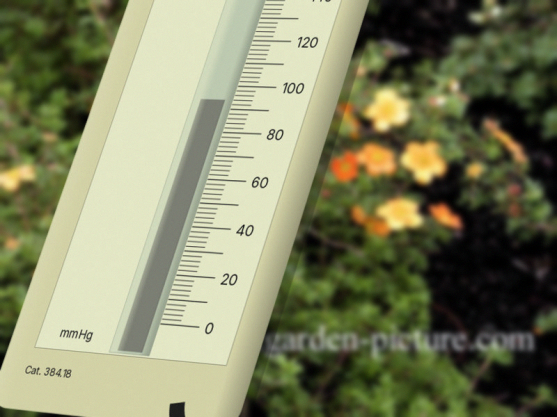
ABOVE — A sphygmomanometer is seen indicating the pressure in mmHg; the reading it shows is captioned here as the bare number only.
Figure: 94
